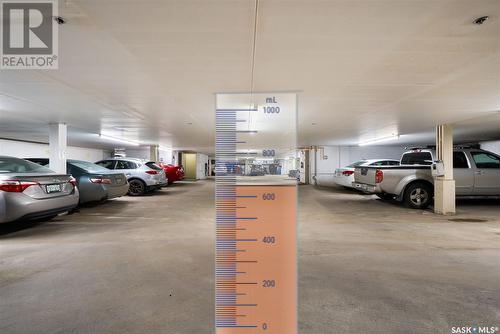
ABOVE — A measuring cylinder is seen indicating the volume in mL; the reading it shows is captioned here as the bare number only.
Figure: 650
